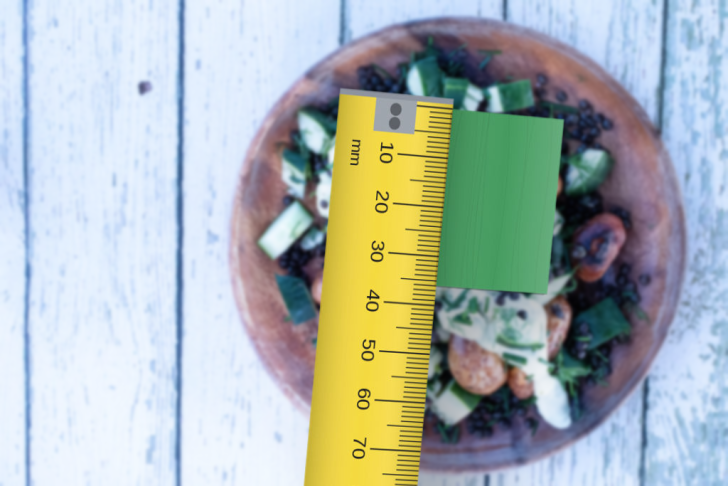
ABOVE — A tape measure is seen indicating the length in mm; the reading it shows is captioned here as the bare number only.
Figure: 36
